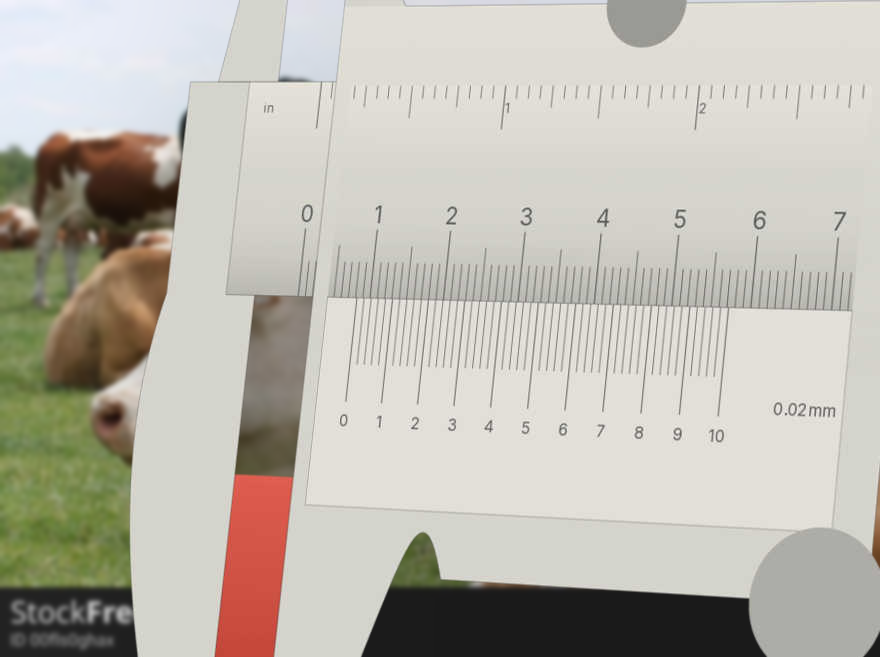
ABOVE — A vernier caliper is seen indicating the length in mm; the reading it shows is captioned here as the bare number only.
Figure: 8.2
